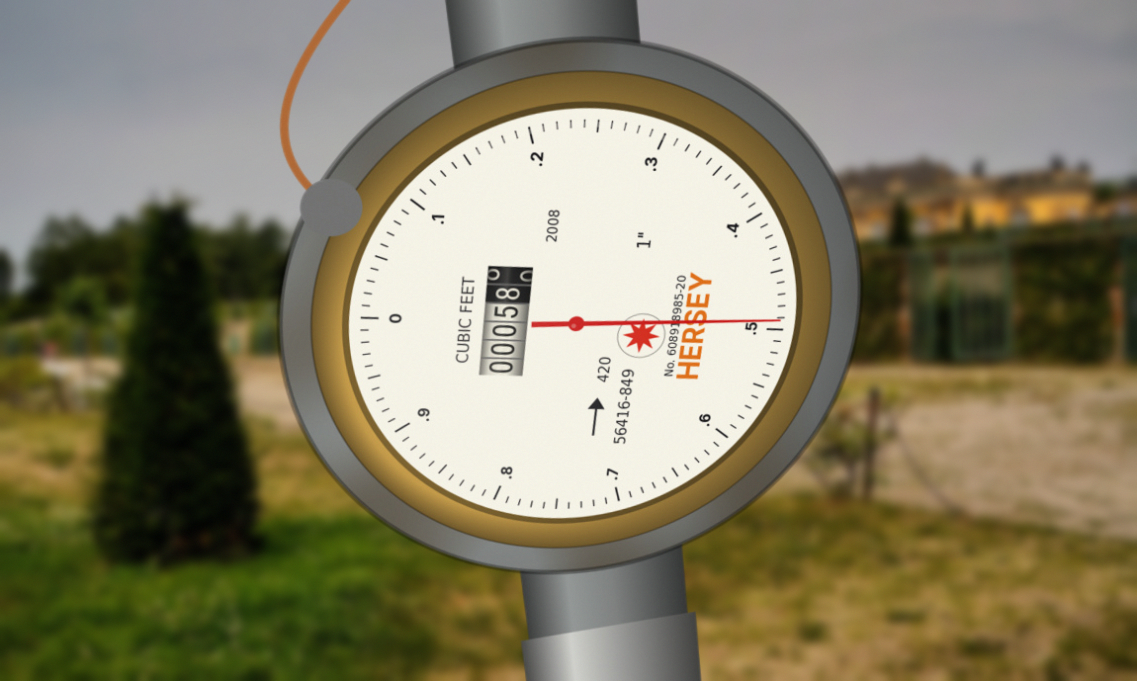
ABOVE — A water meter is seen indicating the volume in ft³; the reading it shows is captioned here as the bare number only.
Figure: 588.49
